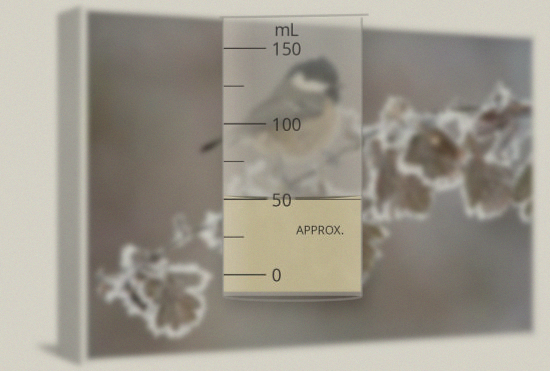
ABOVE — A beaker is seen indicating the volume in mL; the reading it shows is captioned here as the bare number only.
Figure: 50
